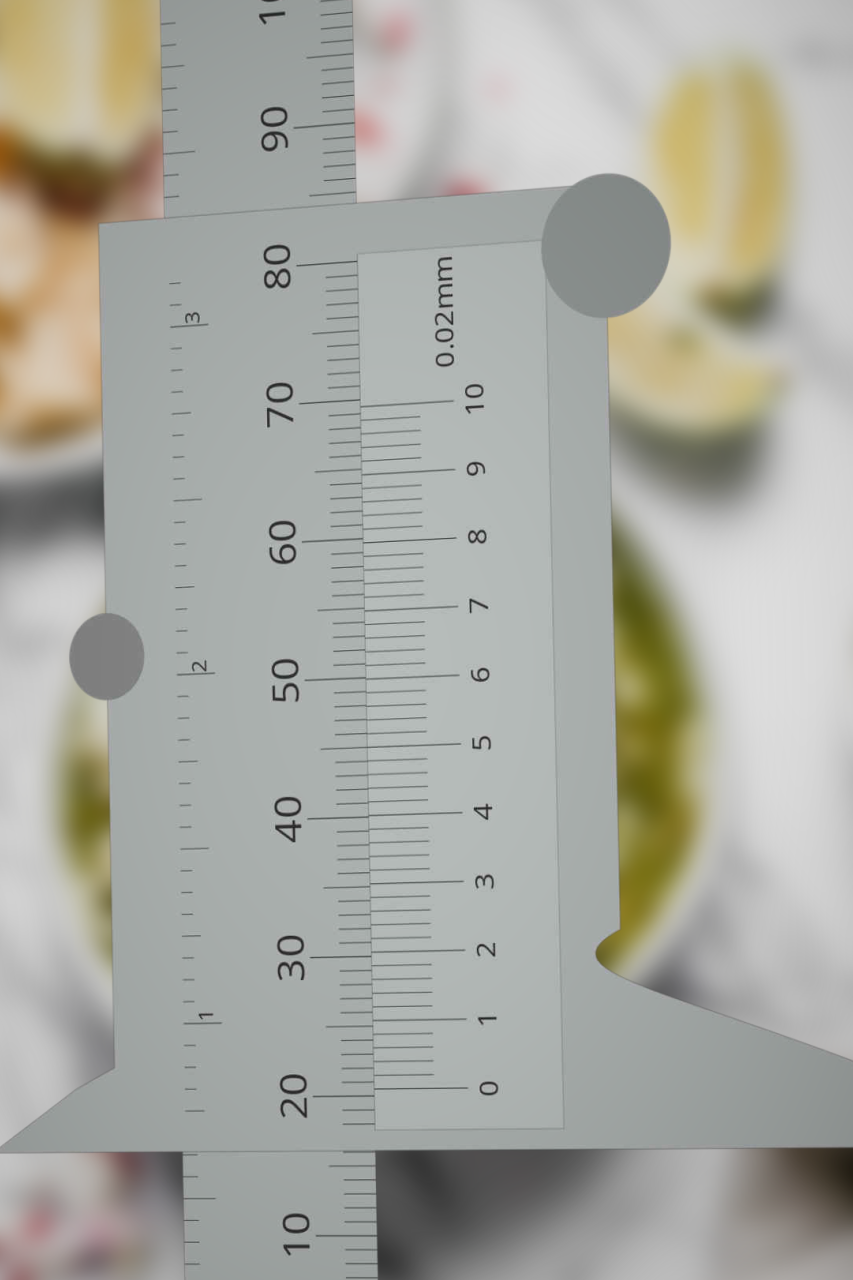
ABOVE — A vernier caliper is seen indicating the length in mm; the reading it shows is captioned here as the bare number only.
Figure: 20.5
